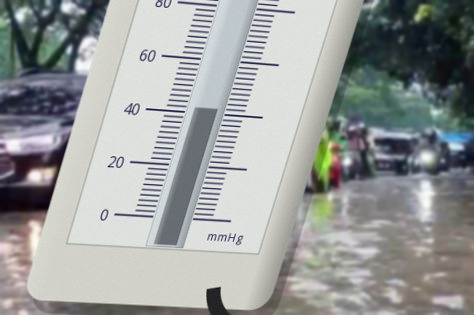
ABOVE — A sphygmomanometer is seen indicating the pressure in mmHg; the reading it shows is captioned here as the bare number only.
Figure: 42
